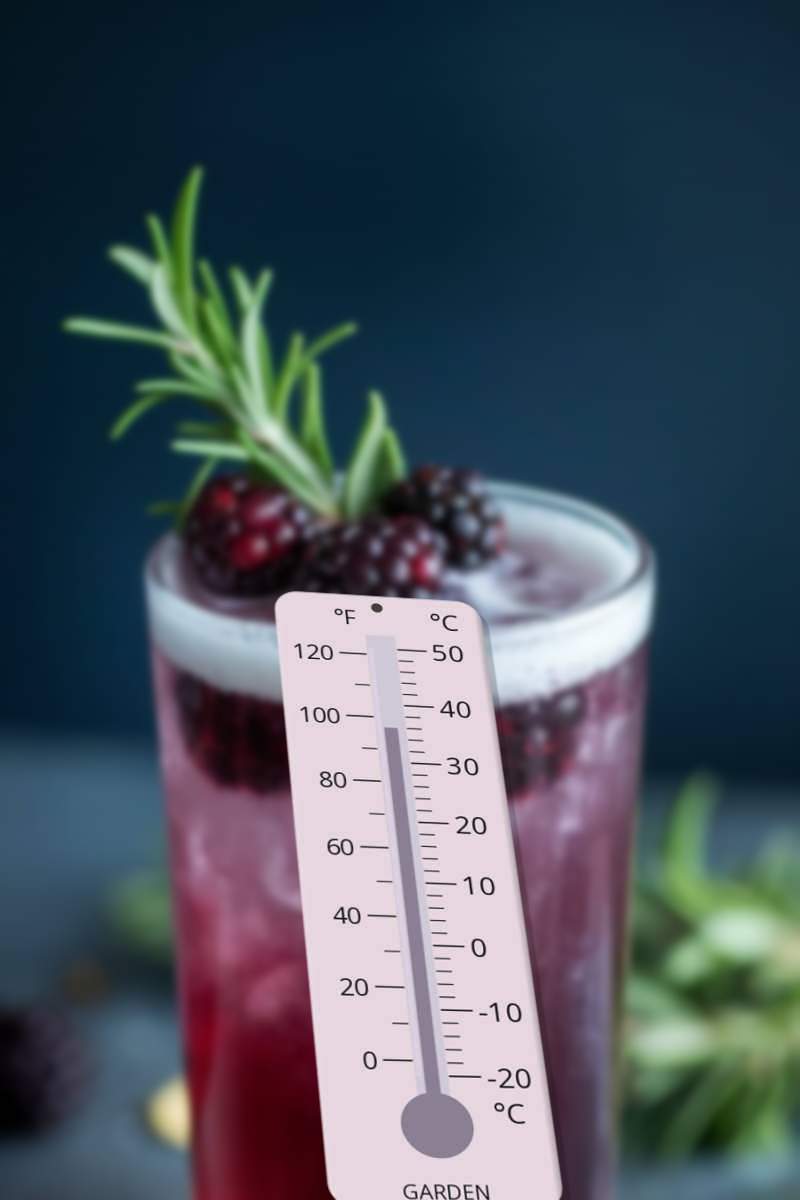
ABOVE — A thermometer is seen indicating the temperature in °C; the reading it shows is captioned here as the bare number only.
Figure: 36
